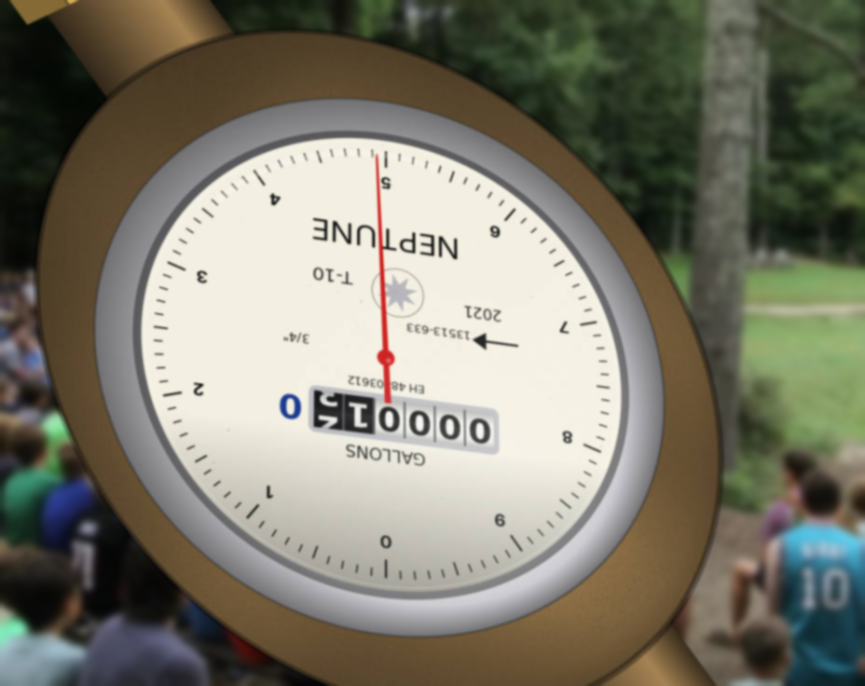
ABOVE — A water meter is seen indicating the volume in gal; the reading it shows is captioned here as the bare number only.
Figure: 124.9
